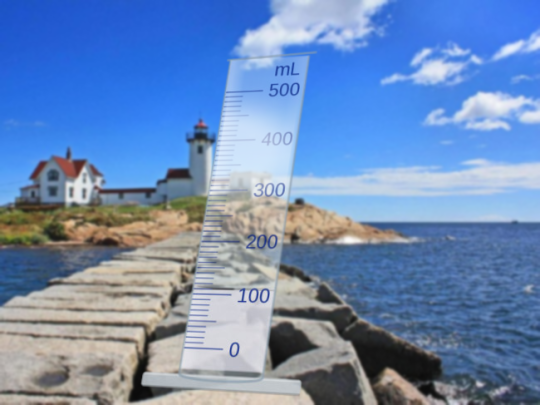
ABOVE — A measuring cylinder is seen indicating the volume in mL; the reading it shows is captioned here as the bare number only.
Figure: 110
